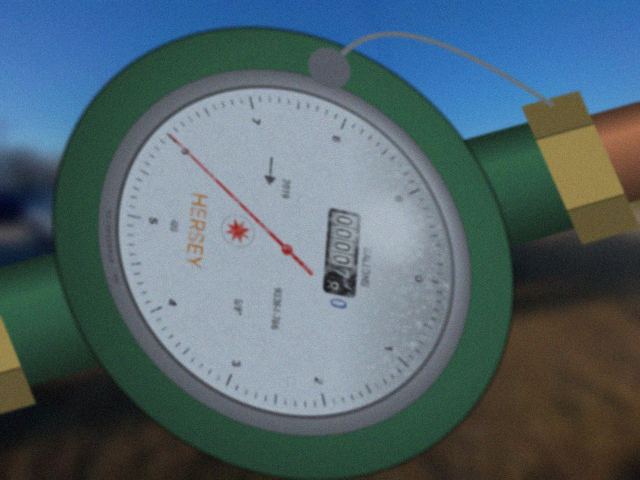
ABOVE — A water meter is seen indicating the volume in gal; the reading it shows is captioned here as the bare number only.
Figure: 776.0
